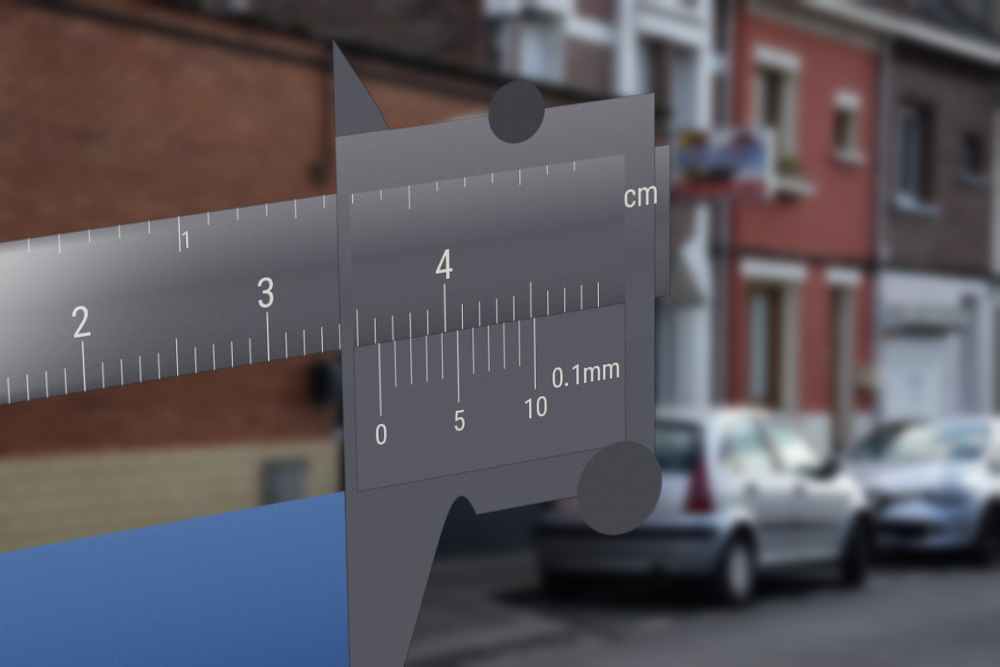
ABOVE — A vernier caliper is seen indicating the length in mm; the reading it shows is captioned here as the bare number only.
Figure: 36.2
